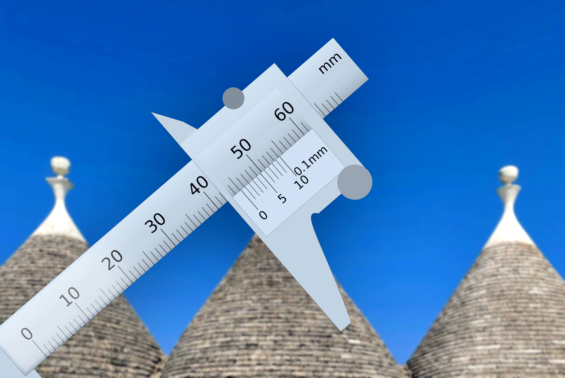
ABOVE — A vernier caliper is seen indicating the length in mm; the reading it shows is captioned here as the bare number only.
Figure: 45.2
